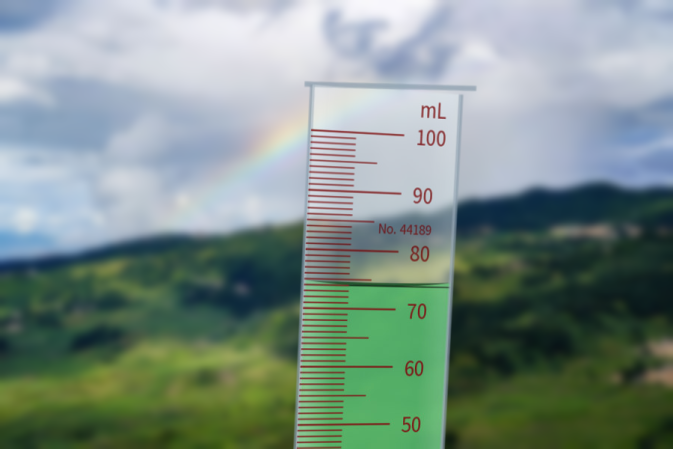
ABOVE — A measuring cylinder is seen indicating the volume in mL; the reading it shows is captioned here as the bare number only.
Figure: 74
